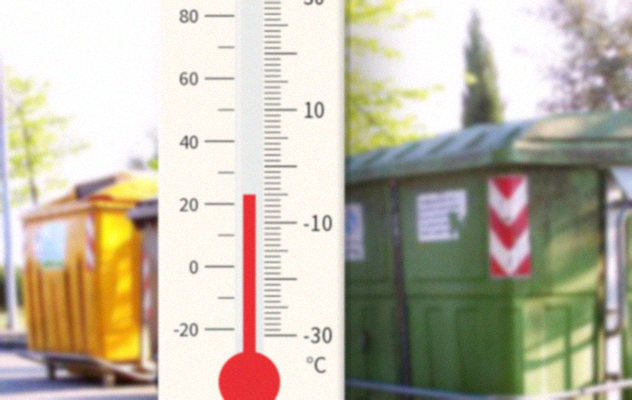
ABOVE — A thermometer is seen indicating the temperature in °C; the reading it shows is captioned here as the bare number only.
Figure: -5
